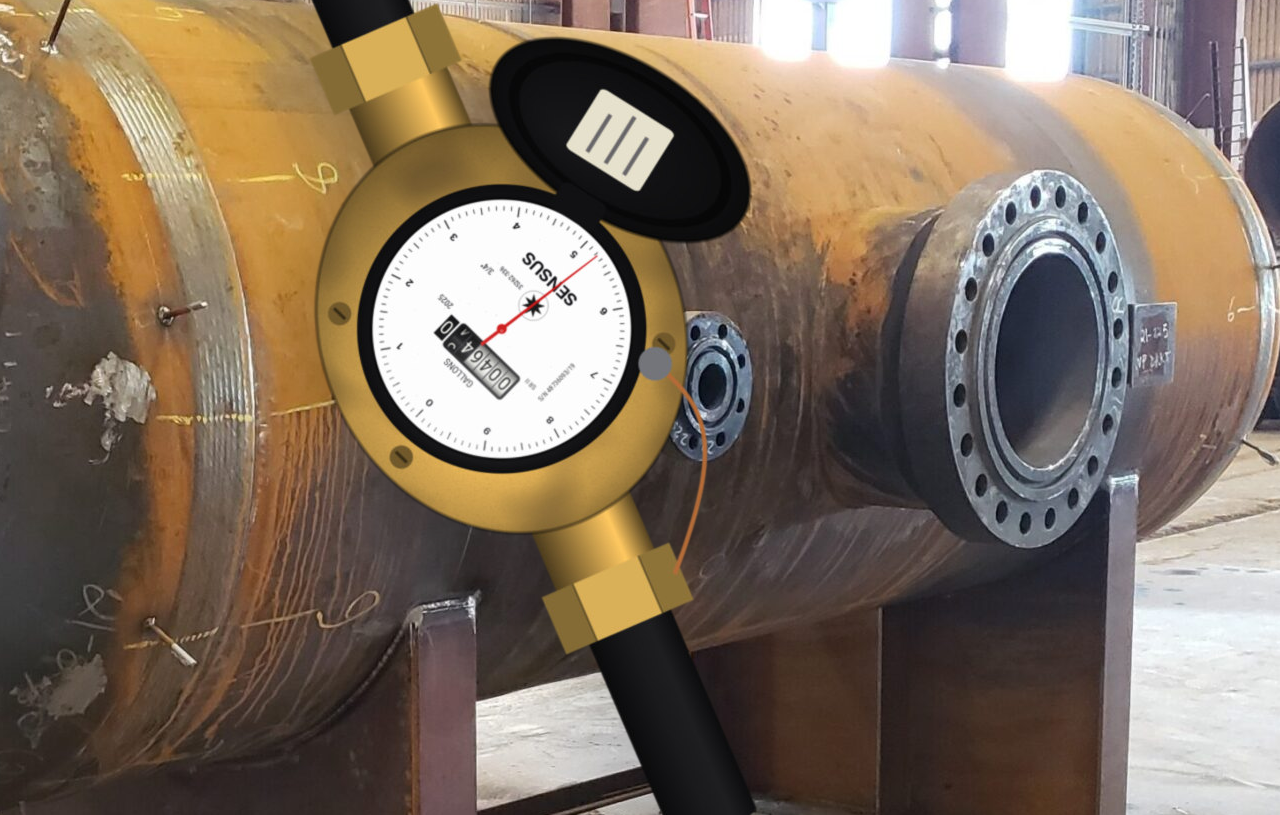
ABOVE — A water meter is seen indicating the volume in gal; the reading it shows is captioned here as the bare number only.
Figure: 46435.2
